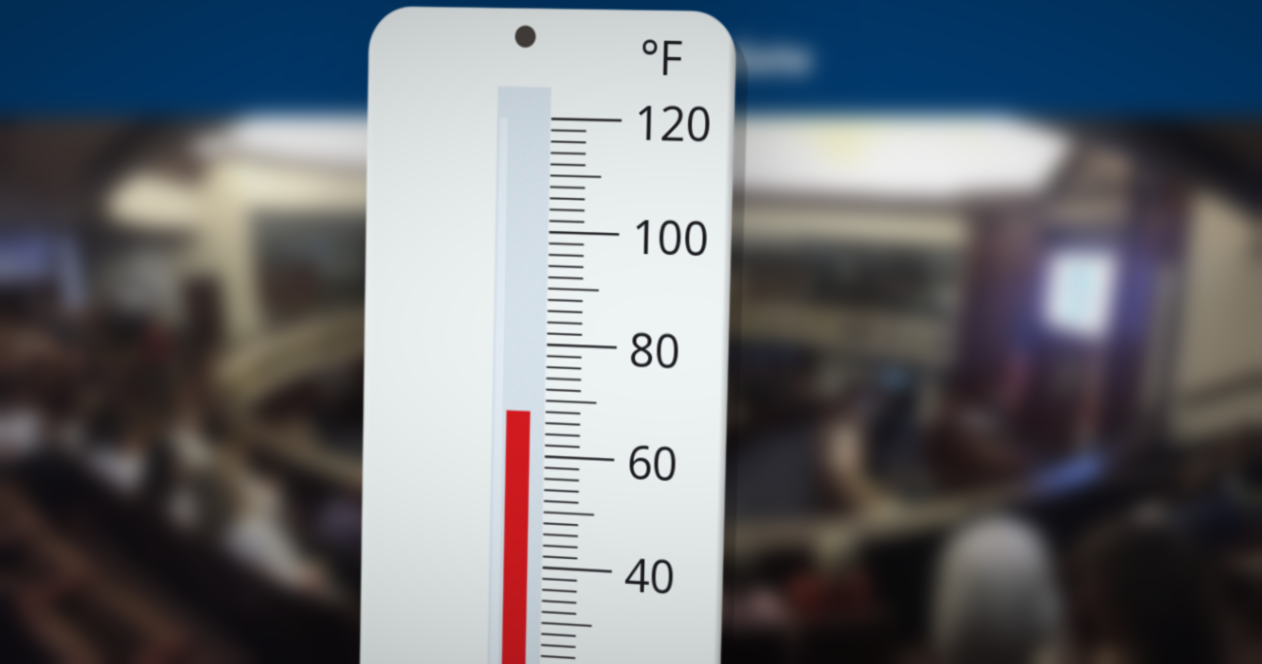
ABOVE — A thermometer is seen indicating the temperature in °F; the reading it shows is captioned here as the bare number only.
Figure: 68
